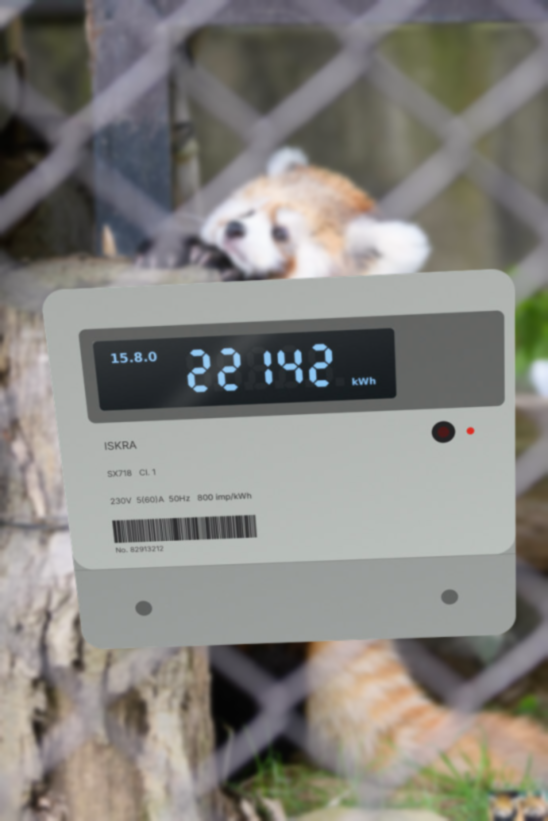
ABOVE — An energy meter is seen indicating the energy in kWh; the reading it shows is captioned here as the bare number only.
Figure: 22142
